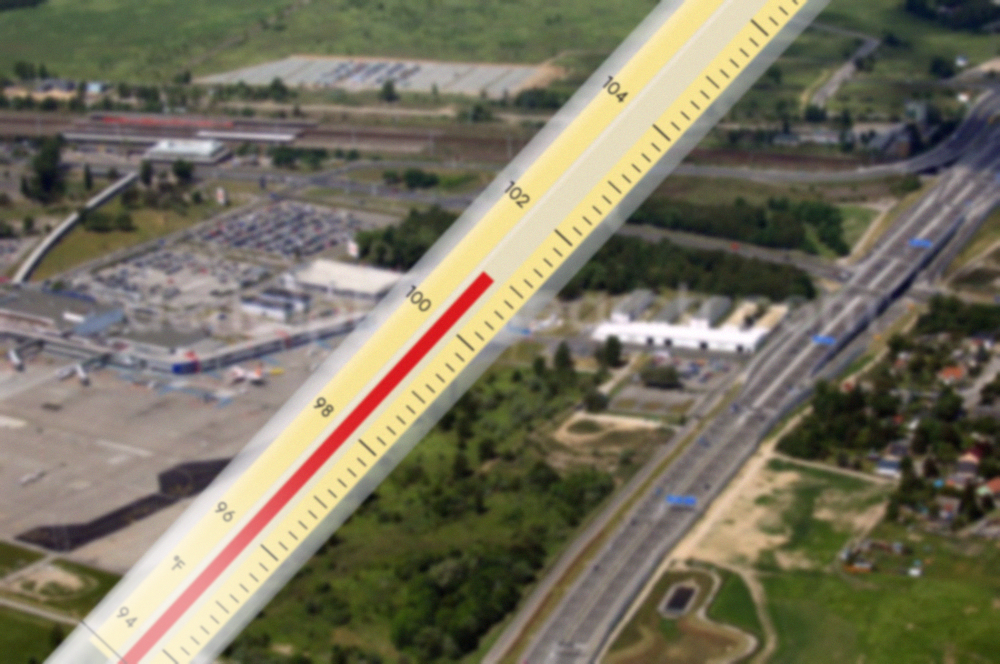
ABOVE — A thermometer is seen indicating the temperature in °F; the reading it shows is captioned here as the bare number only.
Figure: 100.9
